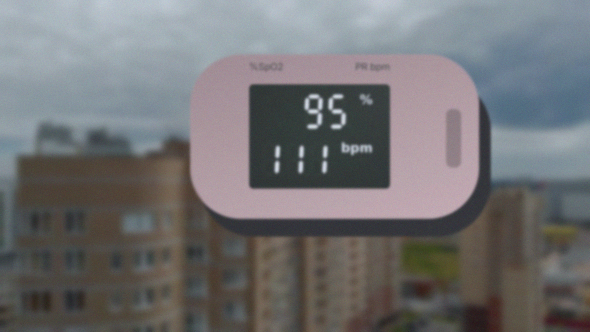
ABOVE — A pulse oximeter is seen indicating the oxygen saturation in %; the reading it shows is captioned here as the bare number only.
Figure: 95
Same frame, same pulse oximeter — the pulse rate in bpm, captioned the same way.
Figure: 111
